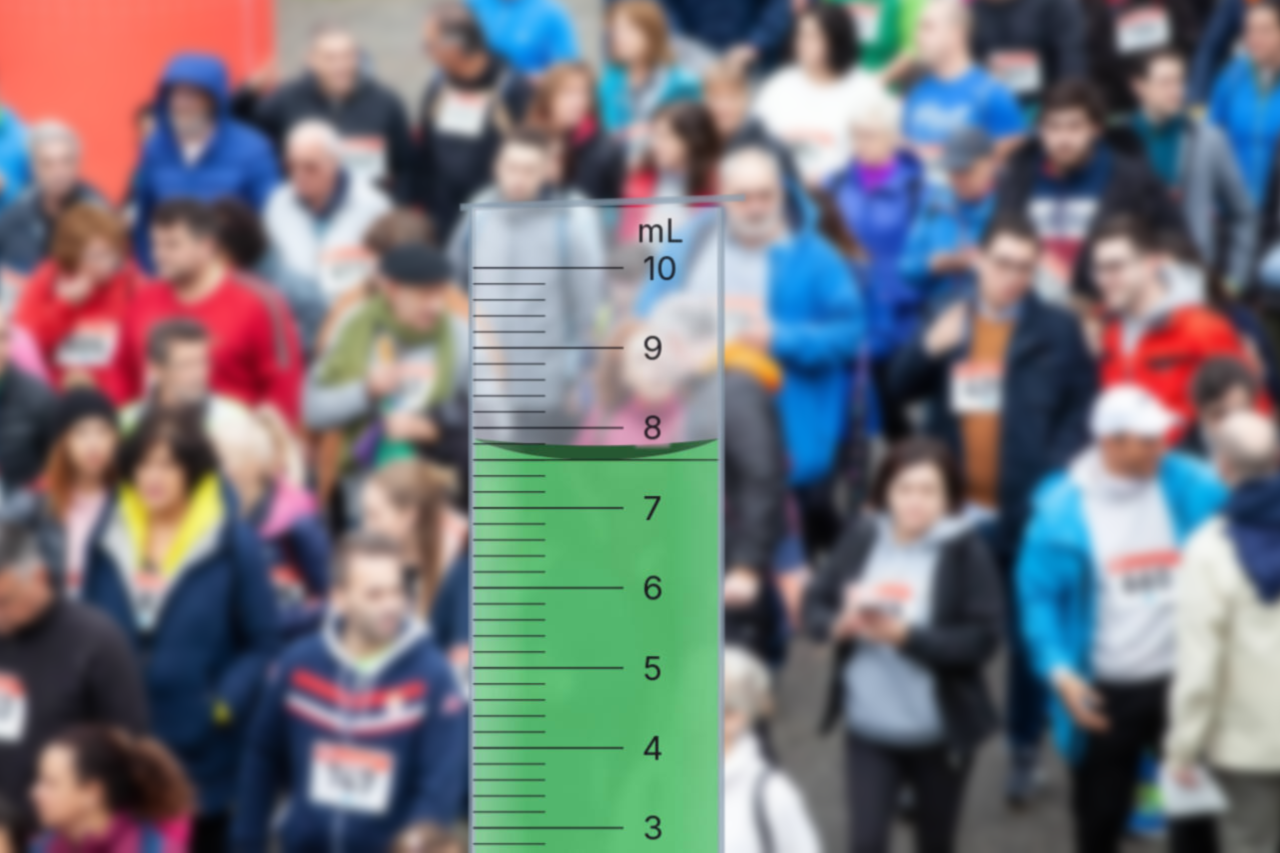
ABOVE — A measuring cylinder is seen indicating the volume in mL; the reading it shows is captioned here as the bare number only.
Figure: 7.6
